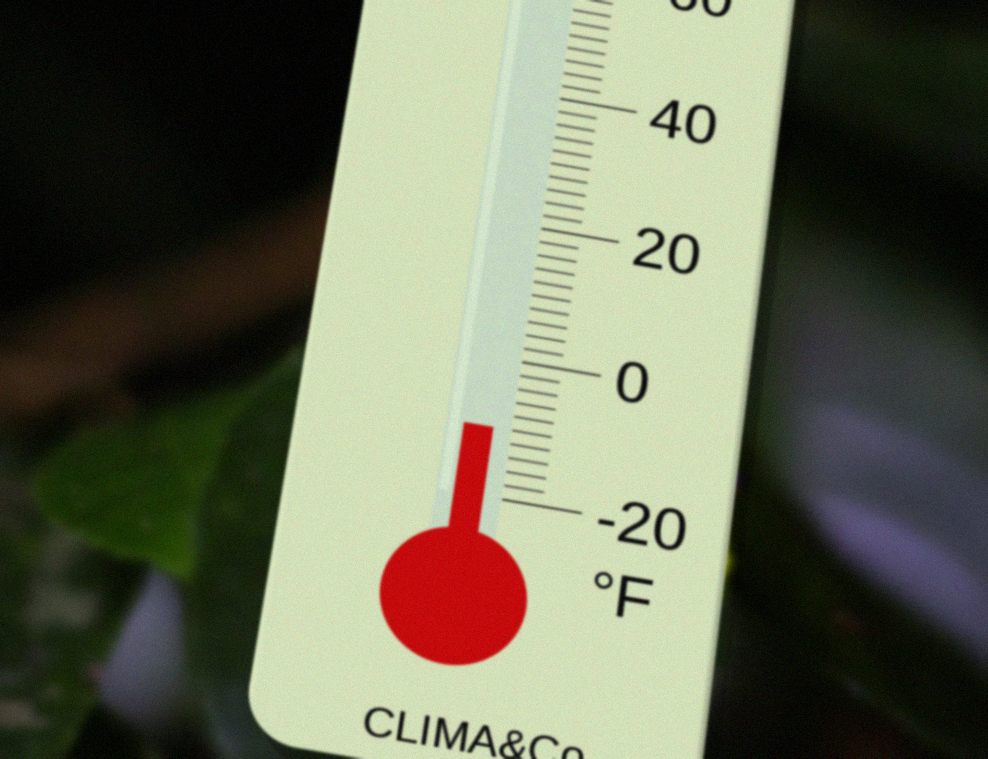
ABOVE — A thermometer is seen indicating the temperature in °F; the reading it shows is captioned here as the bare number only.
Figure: -10
